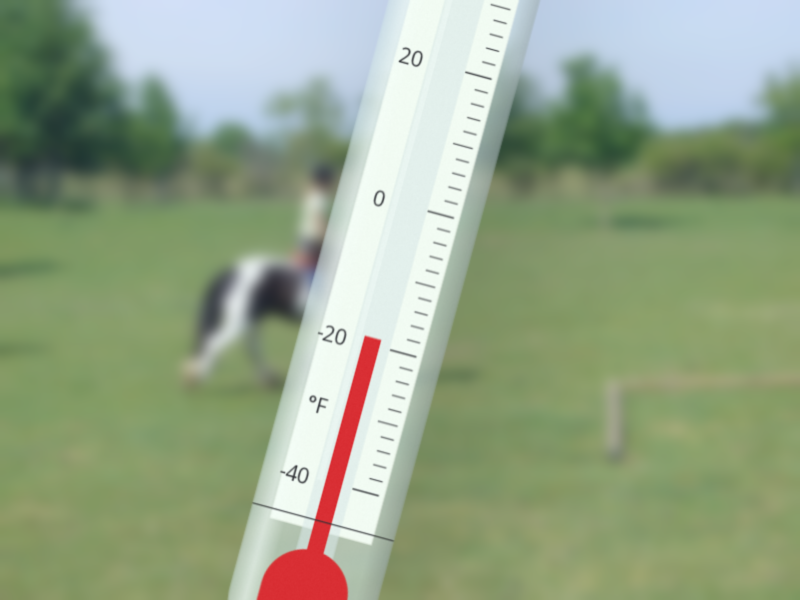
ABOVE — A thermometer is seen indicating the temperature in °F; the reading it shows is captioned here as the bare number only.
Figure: -19
